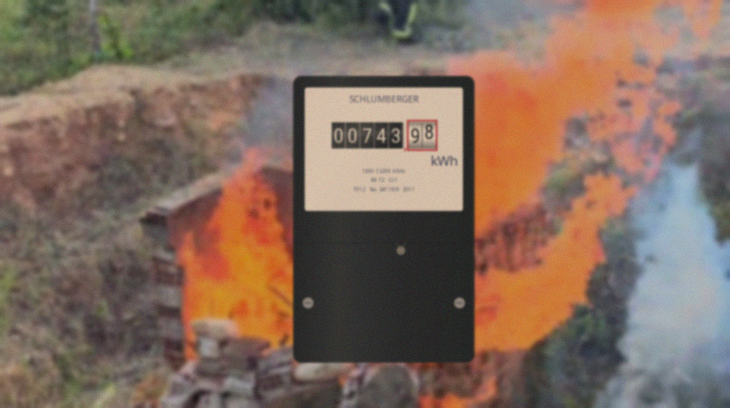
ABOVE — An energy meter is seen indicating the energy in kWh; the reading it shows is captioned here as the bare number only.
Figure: 743.98
